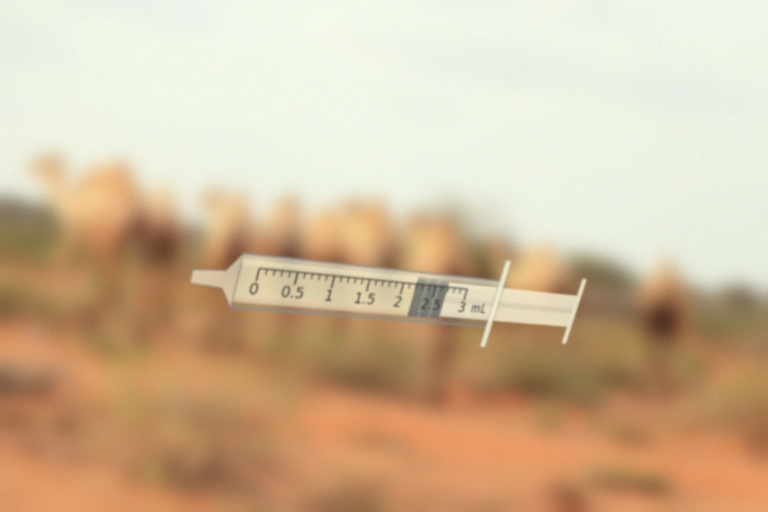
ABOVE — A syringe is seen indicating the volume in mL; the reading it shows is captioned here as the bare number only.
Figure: 2.2
